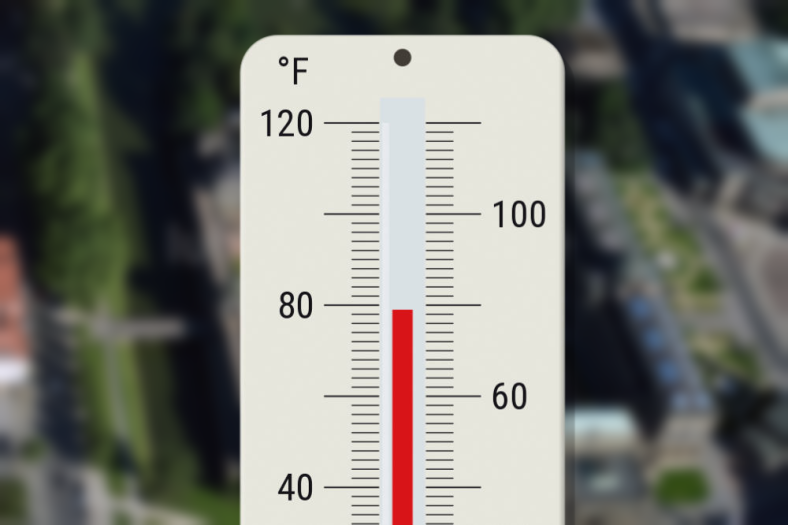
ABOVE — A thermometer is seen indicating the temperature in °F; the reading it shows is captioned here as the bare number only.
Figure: 79
